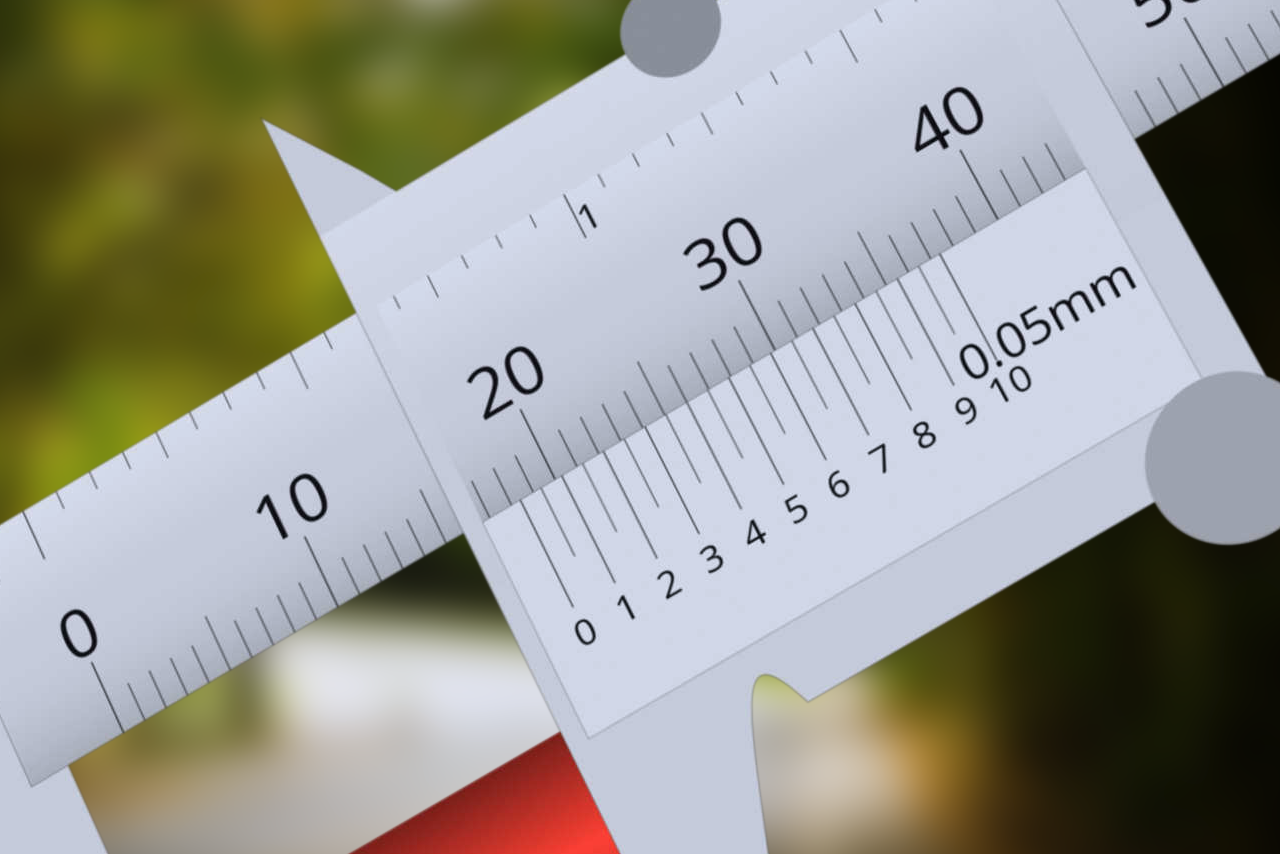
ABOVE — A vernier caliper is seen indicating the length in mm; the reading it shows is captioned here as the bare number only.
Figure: 18.4
